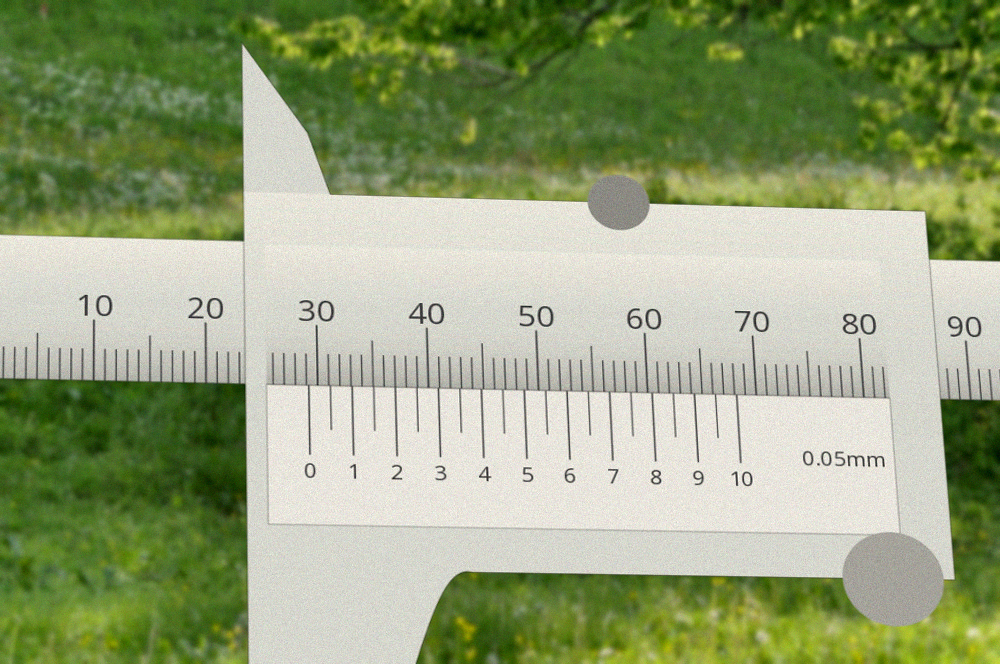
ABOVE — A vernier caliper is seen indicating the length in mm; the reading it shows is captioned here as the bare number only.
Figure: 29.2
